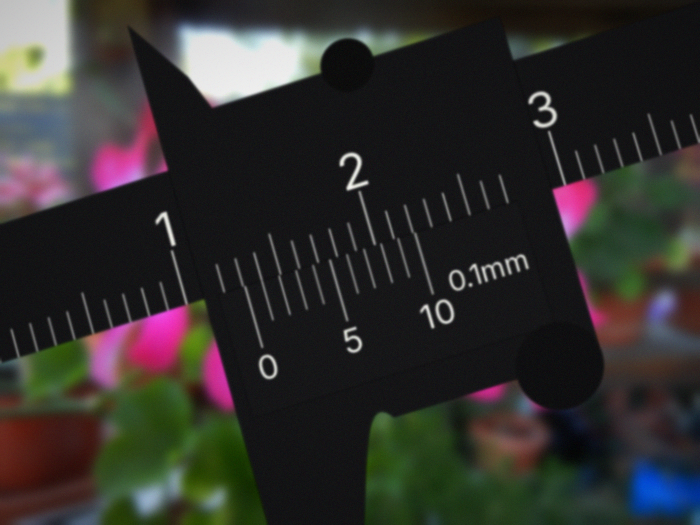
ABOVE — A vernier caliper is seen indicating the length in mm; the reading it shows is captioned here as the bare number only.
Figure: 13.1
